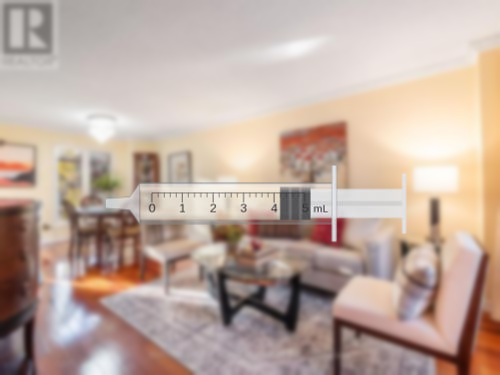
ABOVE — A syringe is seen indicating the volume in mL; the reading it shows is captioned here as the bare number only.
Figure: 4.2
